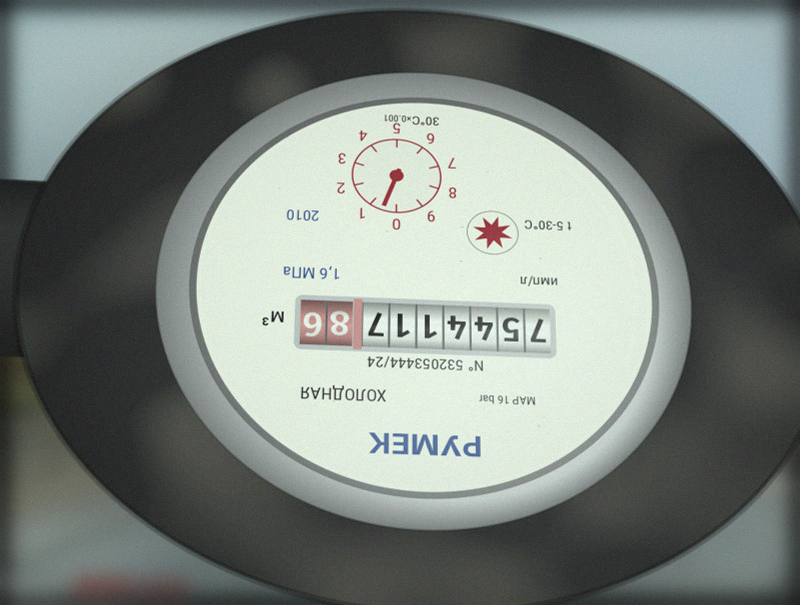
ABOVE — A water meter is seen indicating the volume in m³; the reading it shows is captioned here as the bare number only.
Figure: 7544117.860
